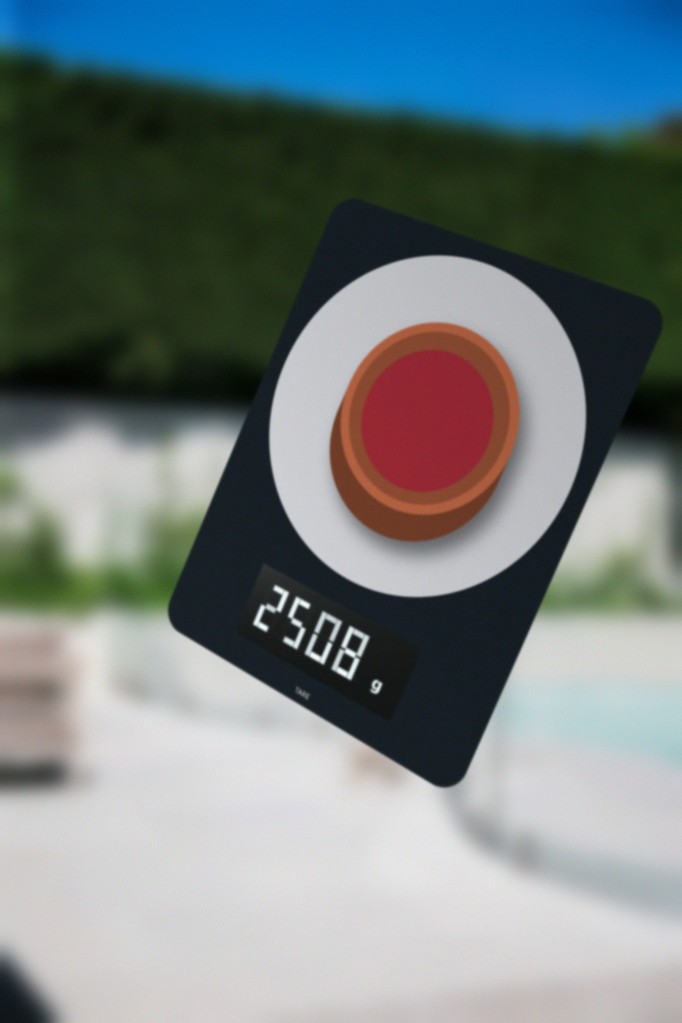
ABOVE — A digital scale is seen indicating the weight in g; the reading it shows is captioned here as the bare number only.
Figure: 2508
